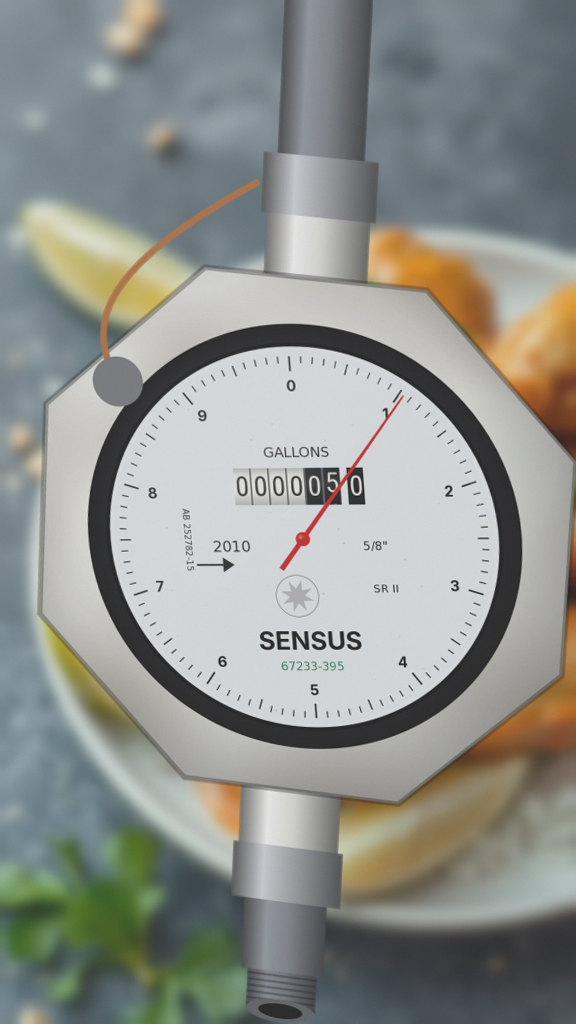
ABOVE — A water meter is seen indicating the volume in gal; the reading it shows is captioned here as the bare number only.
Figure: 51.0
